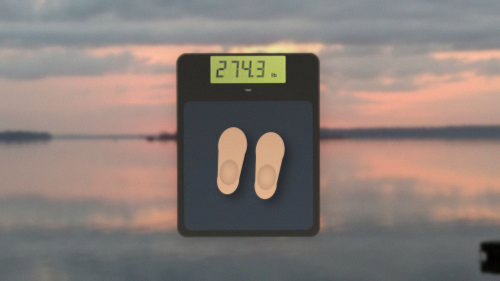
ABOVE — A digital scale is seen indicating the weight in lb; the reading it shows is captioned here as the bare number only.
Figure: 274.3
